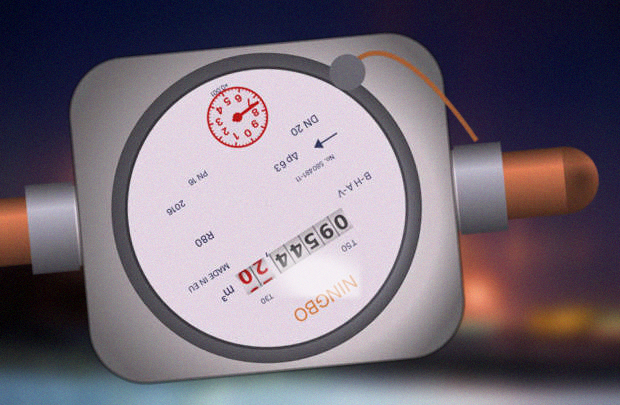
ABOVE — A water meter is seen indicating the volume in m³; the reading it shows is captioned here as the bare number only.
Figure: 9544.197
